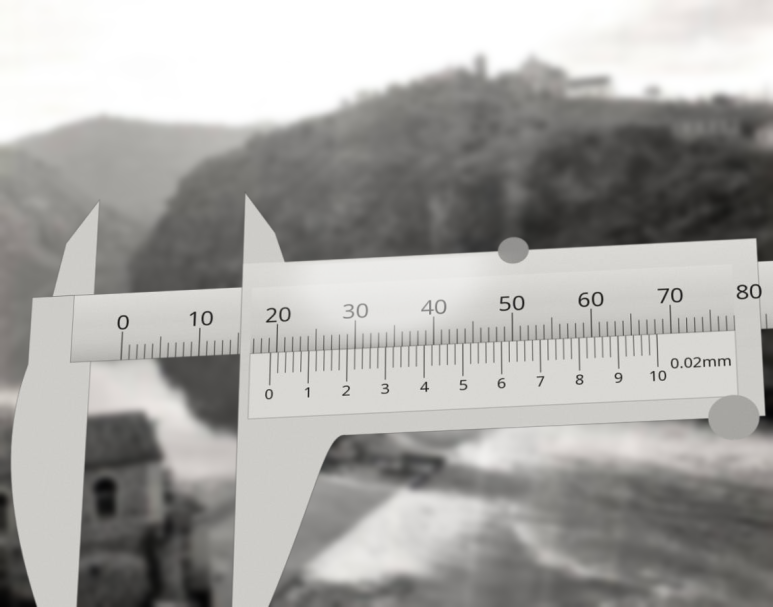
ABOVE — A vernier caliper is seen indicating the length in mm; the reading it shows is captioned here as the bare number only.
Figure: 19.2
